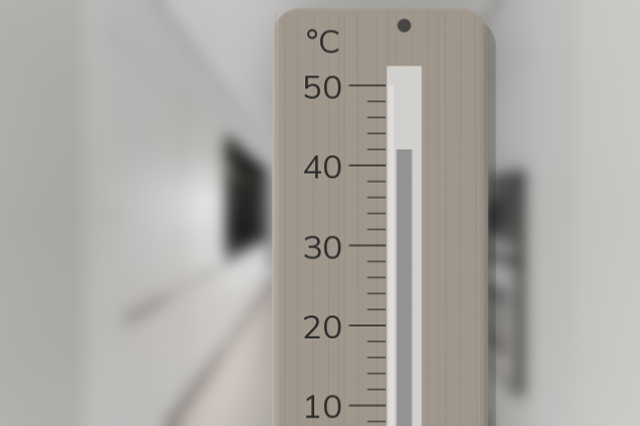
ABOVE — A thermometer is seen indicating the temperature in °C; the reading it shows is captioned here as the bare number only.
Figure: 42
